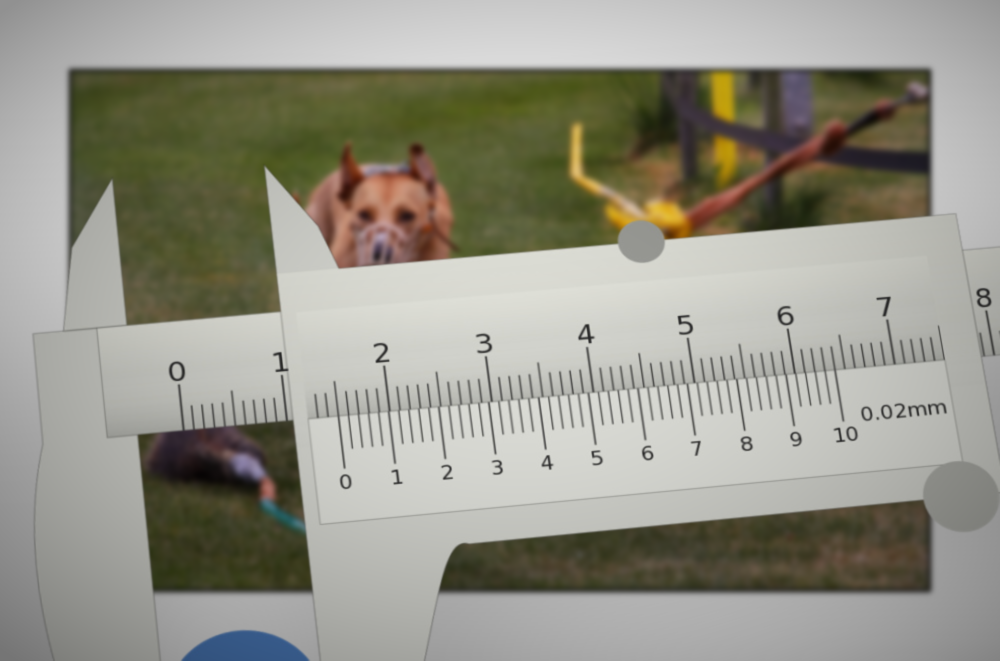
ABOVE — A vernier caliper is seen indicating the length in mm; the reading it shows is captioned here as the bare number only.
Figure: 15.0
